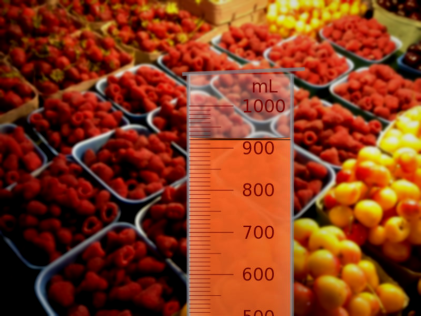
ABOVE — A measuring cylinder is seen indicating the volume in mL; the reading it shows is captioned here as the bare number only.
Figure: 920
